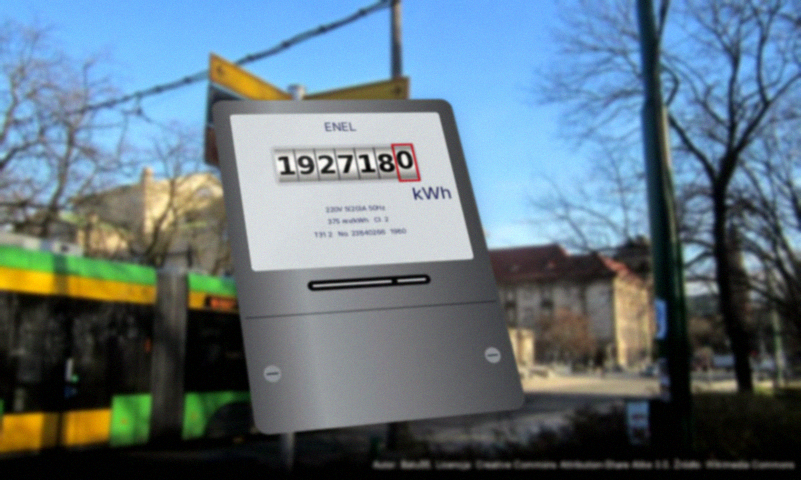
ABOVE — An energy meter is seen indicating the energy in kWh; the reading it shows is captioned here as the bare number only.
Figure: 192718.0
